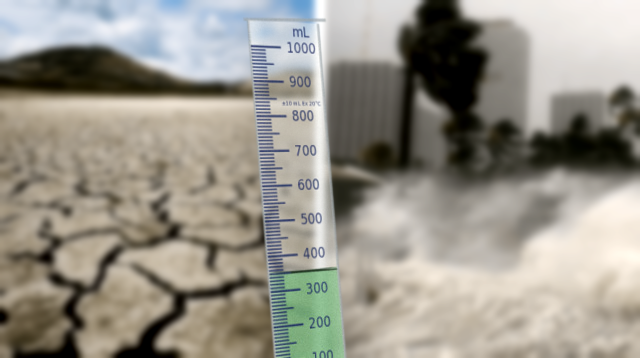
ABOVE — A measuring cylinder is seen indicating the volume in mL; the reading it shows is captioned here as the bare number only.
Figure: 350
